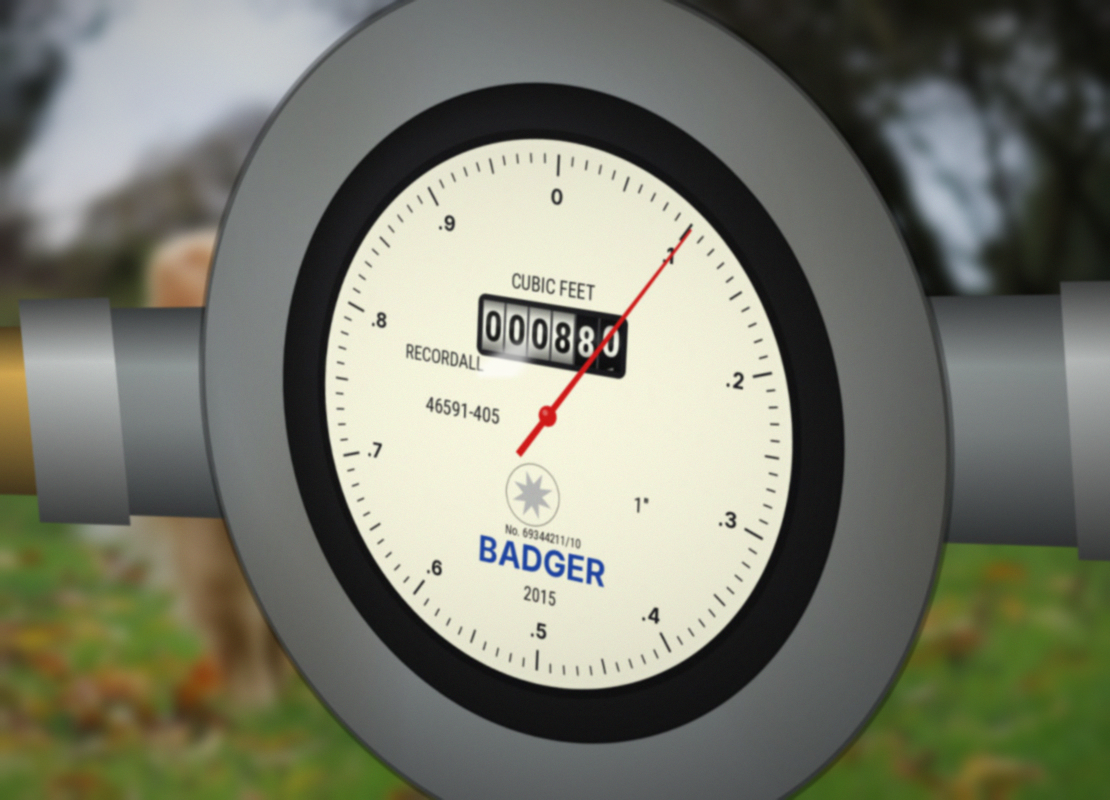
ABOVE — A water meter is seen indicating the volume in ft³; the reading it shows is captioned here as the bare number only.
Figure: 880.10
